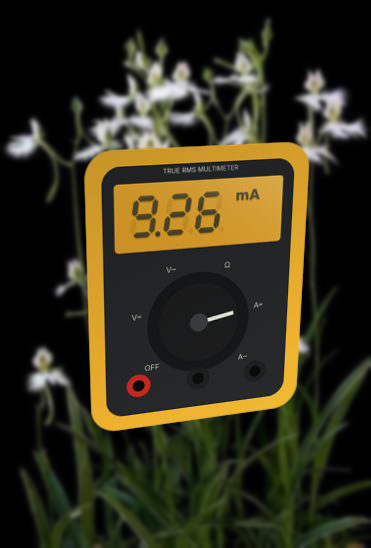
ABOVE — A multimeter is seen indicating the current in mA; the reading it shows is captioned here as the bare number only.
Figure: 9.26
